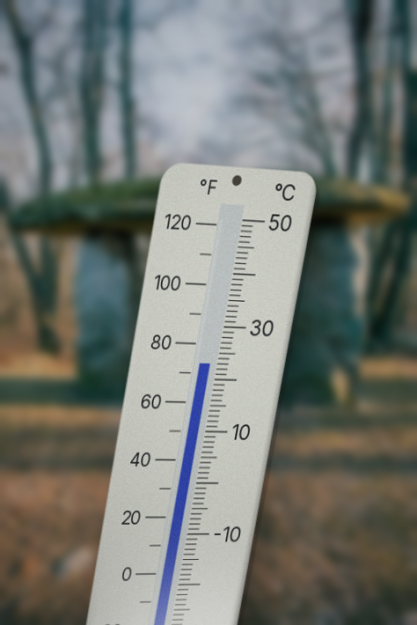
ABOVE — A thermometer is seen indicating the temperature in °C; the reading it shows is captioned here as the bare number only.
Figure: 23
